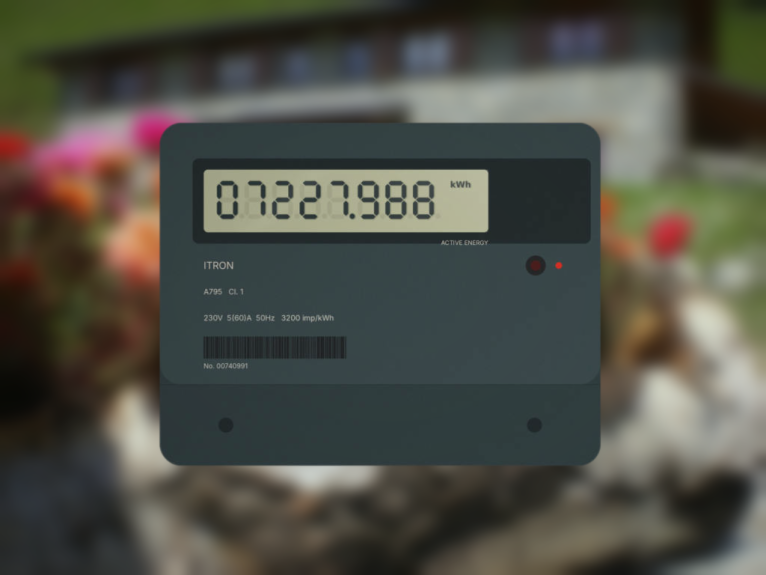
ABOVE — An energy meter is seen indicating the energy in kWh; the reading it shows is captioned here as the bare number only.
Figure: 7227.988
